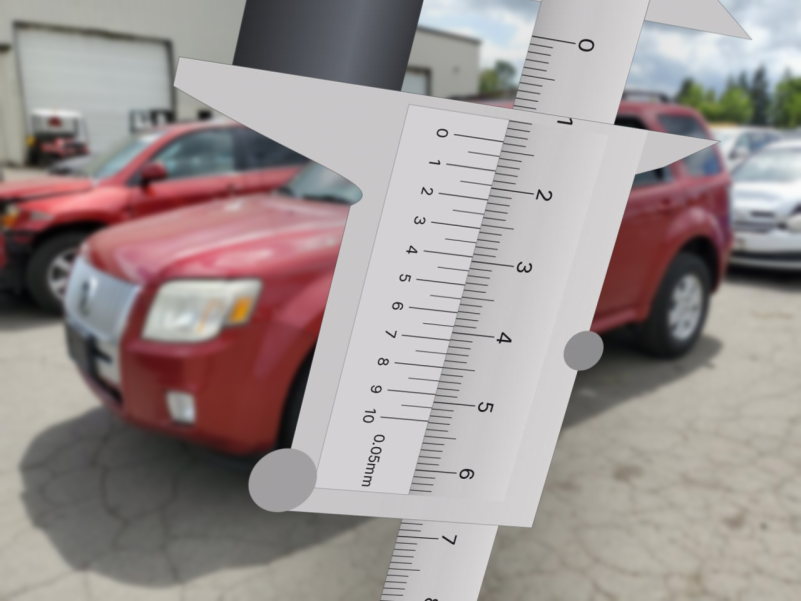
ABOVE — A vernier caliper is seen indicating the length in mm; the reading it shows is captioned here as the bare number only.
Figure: 13.8
